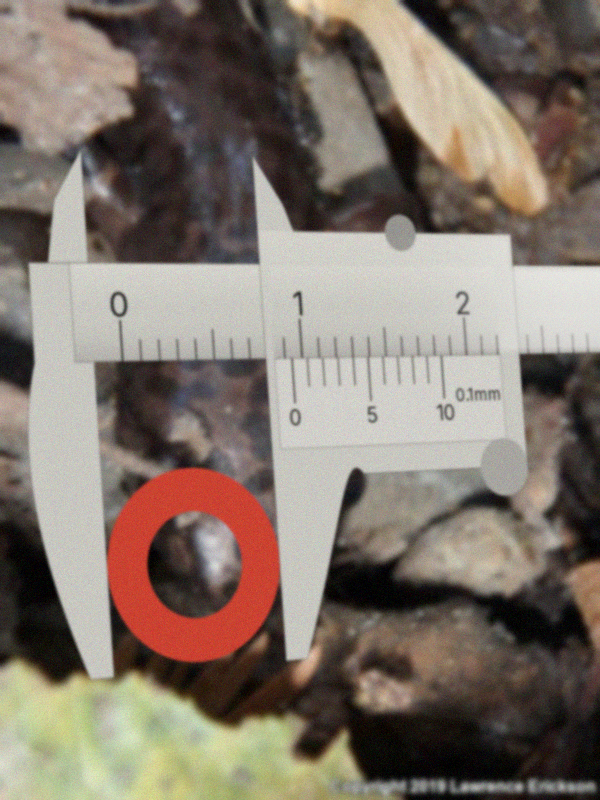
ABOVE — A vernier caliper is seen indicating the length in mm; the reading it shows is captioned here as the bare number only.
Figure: 9.4
